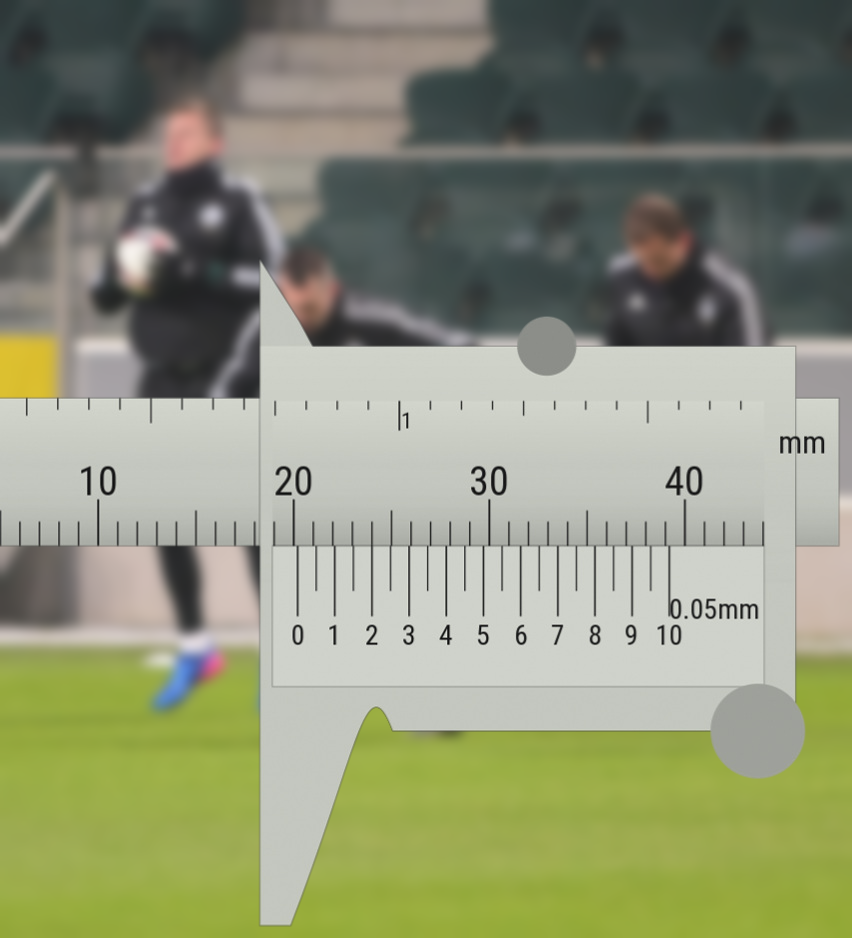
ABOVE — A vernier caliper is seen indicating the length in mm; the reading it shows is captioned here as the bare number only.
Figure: 20.2
